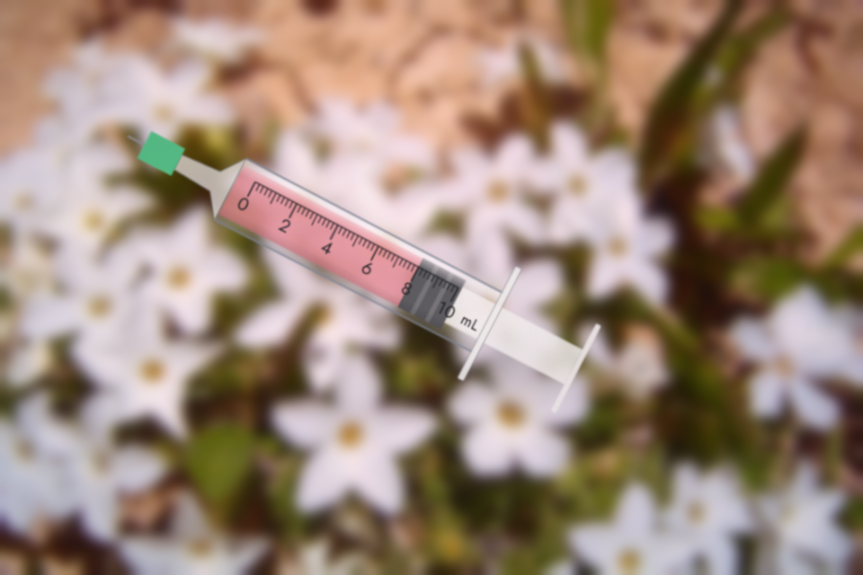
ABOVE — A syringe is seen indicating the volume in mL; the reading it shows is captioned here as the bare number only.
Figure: 8
